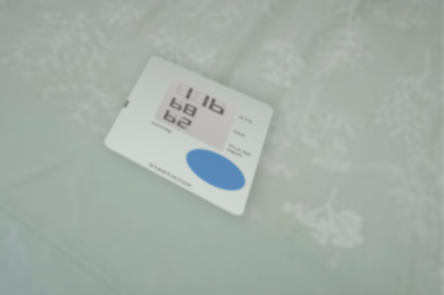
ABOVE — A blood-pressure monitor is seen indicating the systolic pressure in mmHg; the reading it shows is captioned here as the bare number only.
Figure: 116
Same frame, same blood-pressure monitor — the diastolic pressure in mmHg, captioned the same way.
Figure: 68
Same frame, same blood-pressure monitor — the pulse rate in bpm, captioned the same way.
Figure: 62
